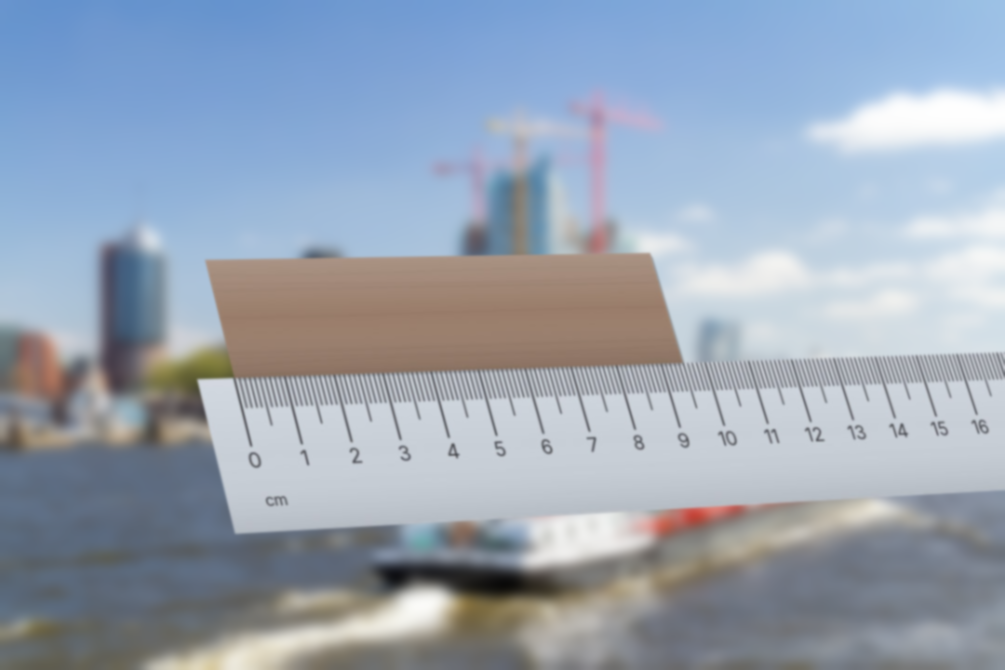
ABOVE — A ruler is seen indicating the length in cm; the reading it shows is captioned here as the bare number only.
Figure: 9.5
